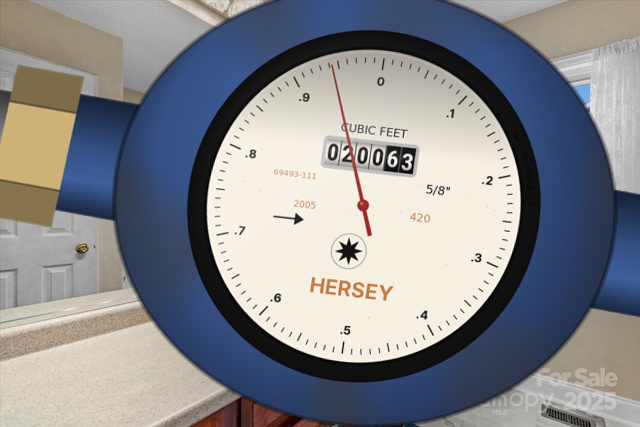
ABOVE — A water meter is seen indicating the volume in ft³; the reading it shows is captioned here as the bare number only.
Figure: 20062.94
